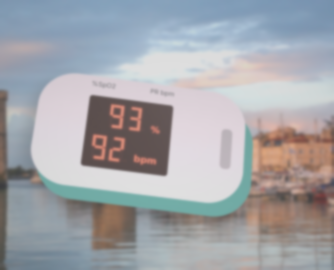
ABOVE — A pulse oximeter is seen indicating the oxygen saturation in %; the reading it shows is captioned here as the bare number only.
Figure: 93
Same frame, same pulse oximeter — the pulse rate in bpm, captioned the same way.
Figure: 92
